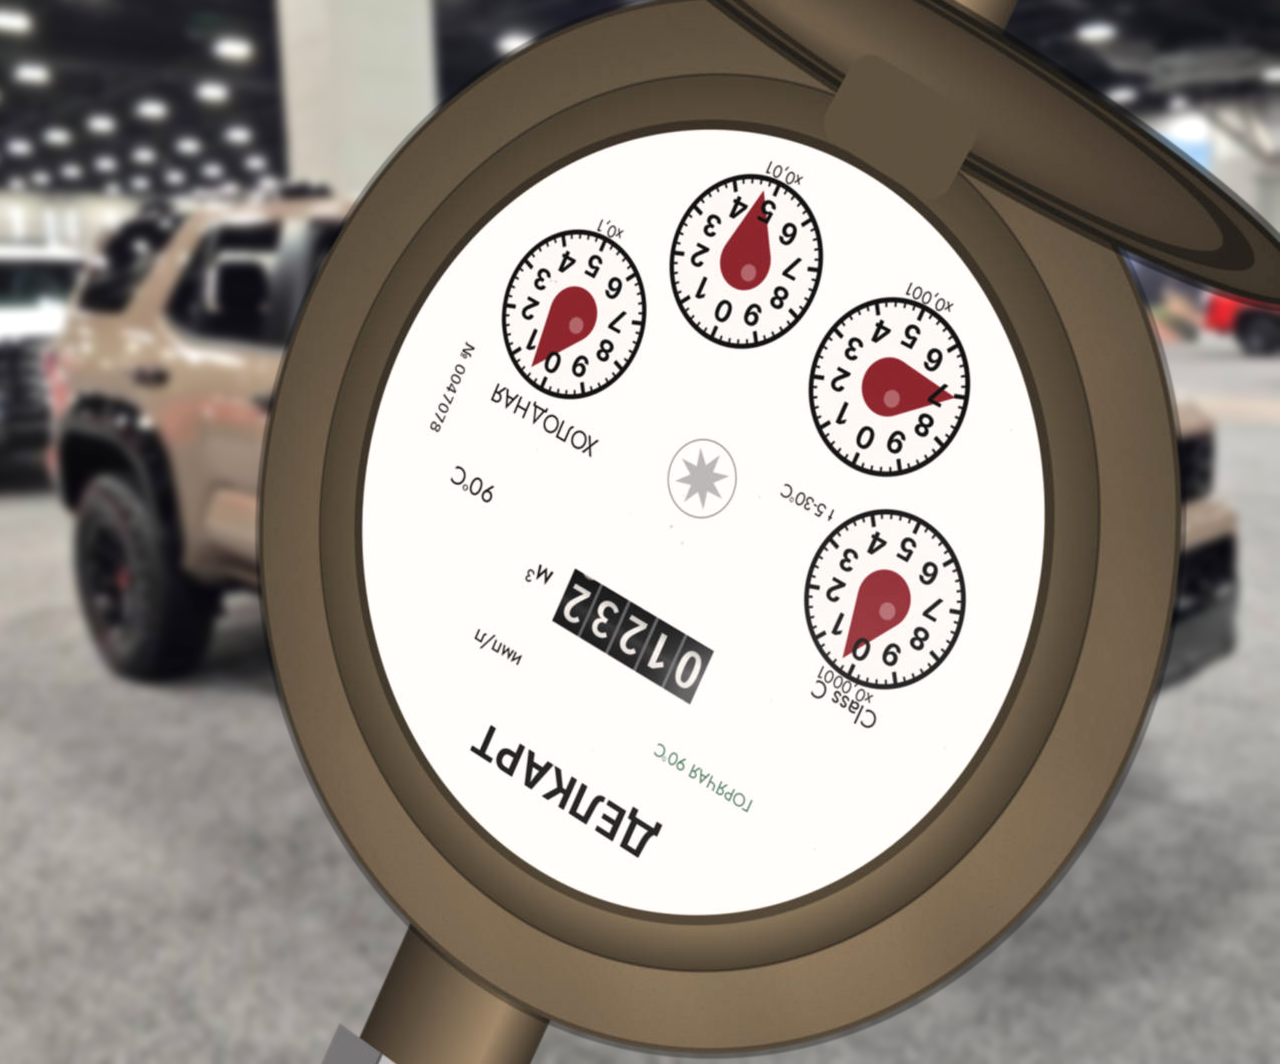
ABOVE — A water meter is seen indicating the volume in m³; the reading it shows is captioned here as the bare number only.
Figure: 1232.0470
